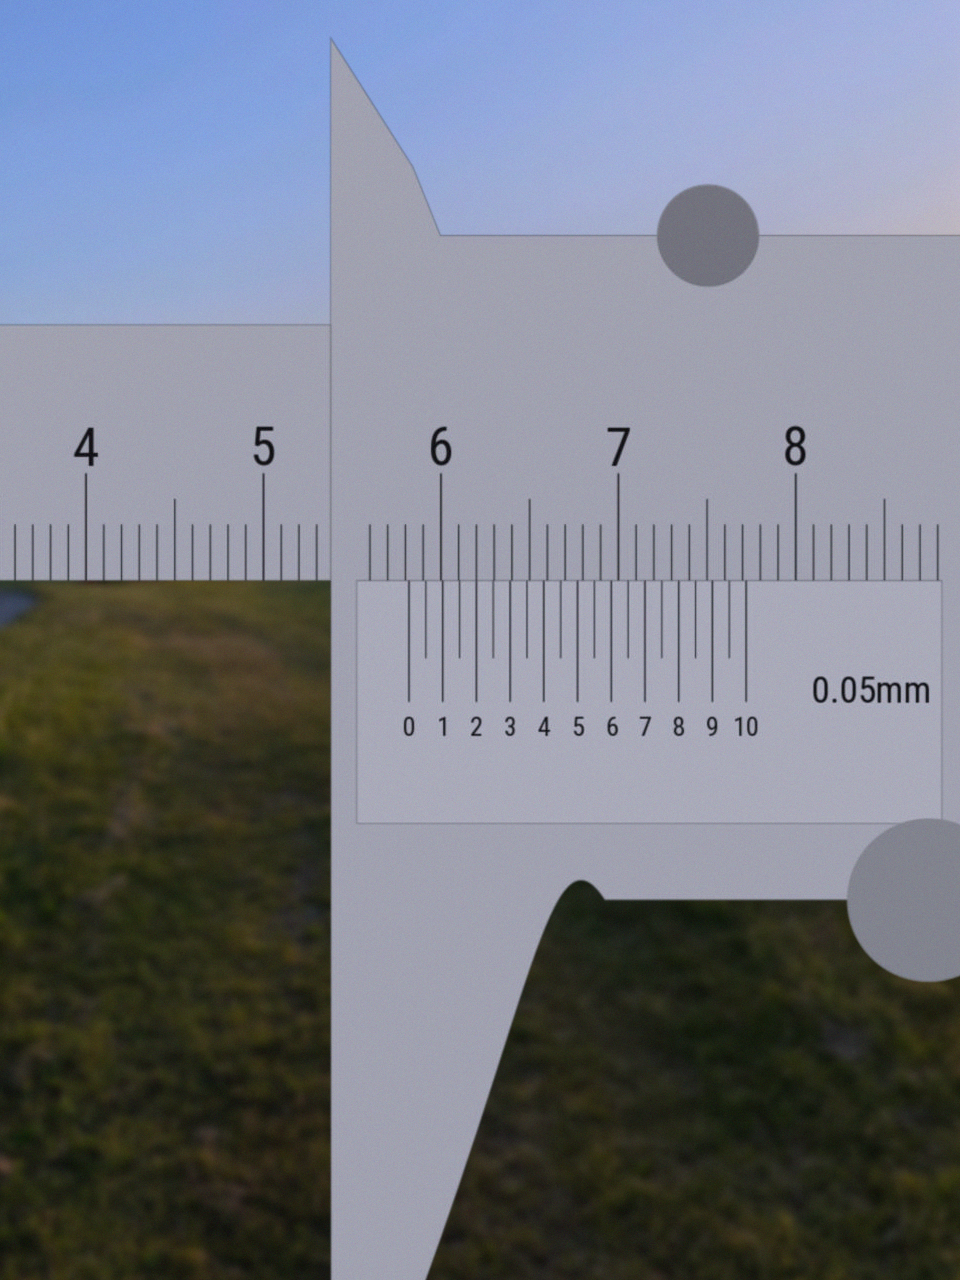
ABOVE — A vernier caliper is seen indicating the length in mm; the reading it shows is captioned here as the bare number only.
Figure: 58.2
